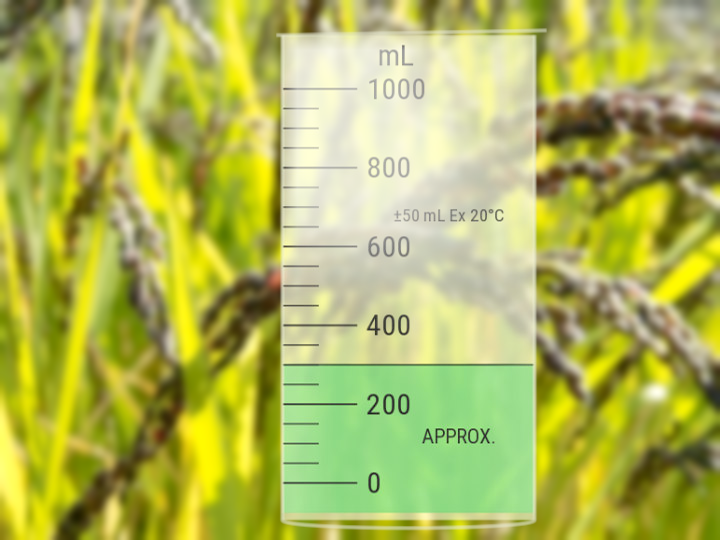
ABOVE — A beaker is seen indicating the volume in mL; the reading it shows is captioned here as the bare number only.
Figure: 300
